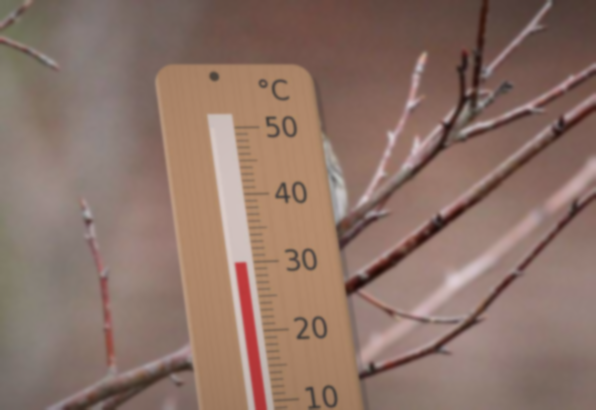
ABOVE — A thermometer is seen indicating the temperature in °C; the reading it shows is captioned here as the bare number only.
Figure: 30
